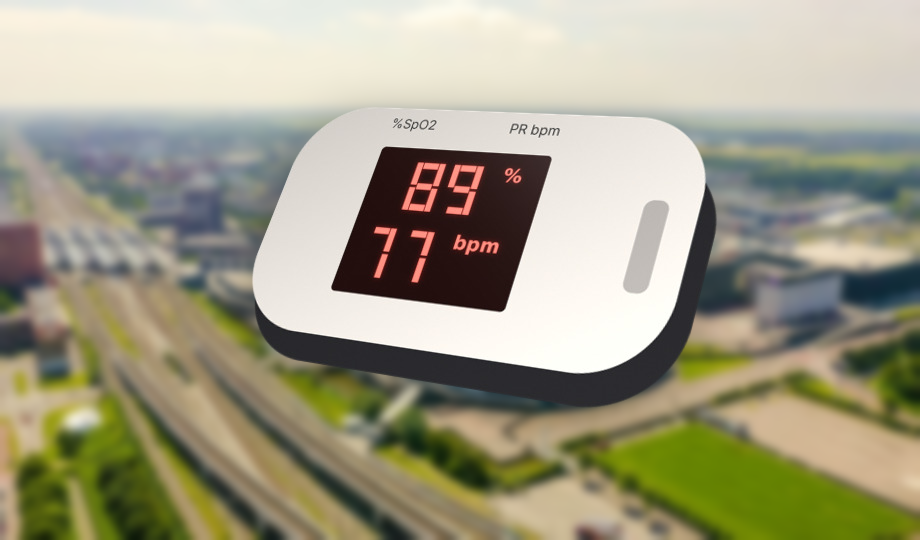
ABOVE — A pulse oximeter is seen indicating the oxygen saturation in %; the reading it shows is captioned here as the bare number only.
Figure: 89
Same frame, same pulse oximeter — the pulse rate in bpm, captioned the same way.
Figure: 77
